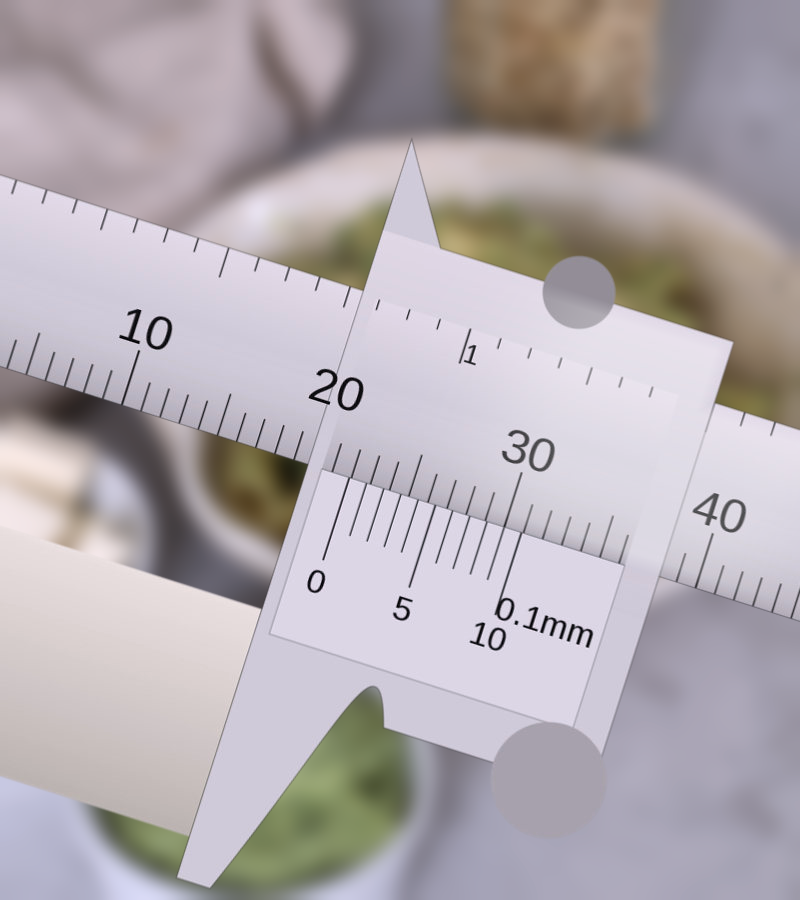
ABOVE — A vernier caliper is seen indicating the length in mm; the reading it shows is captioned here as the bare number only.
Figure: 21.9
